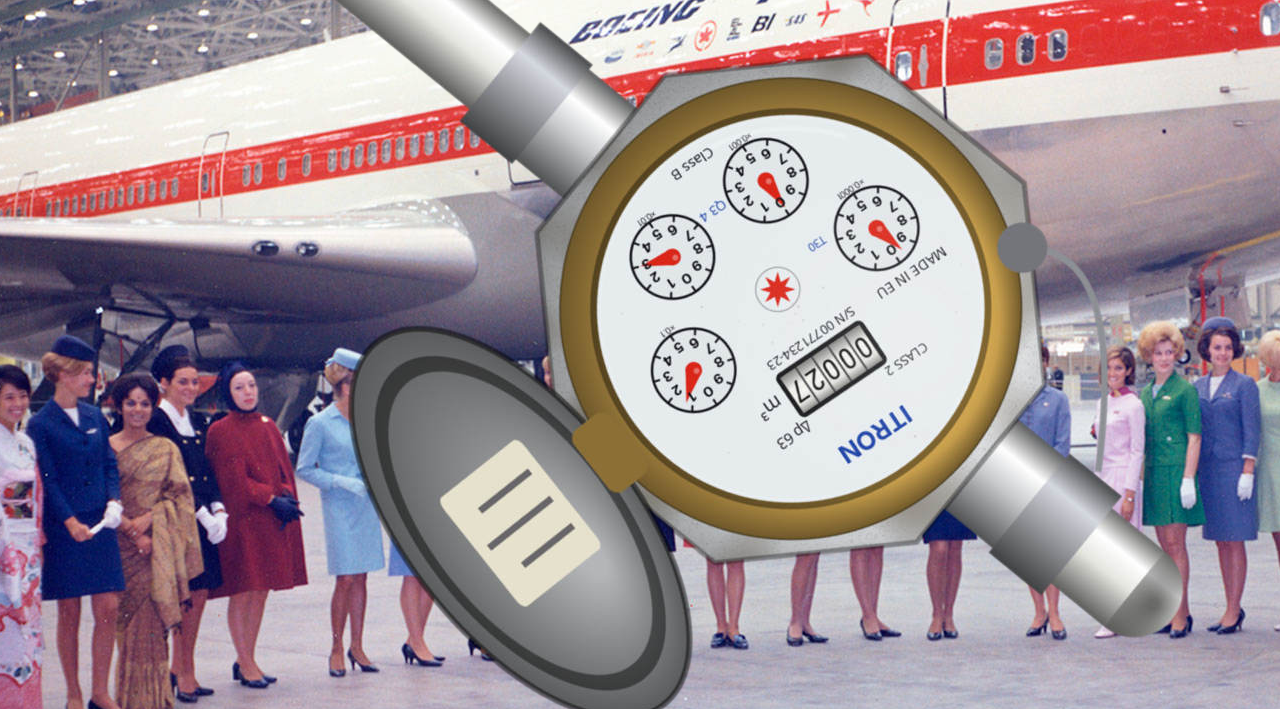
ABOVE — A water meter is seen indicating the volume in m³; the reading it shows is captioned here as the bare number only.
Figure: 27.1299
